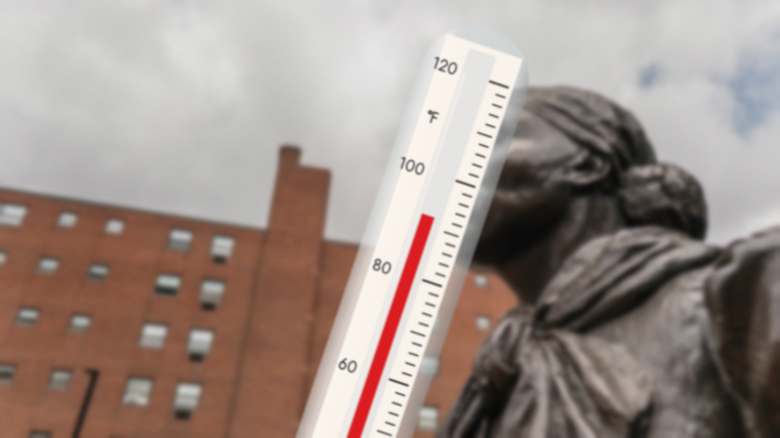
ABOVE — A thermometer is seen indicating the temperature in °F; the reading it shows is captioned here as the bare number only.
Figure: 92
